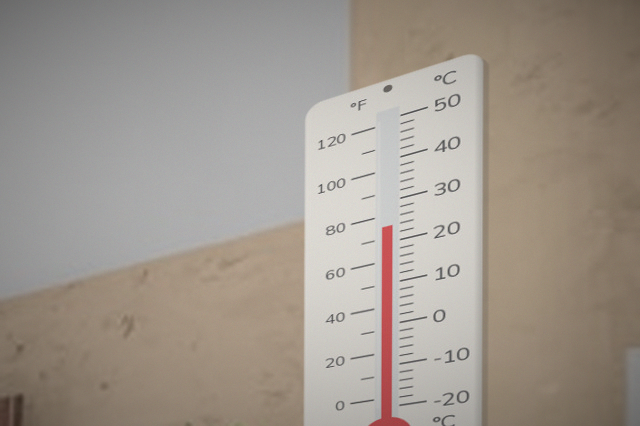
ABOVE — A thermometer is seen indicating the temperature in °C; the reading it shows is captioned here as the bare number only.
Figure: 24
